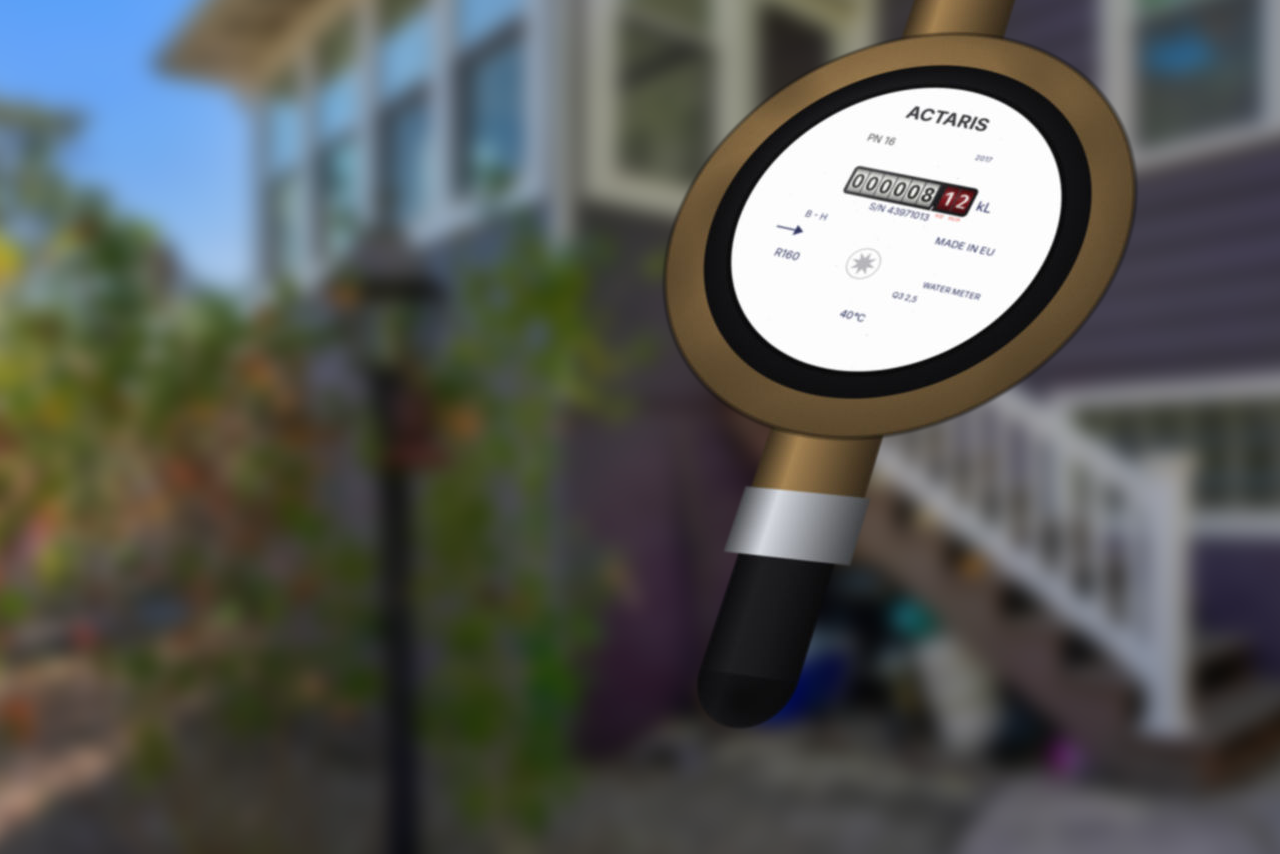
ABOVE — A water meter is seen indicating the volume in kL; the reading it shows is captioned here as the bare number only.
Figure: 8.12
